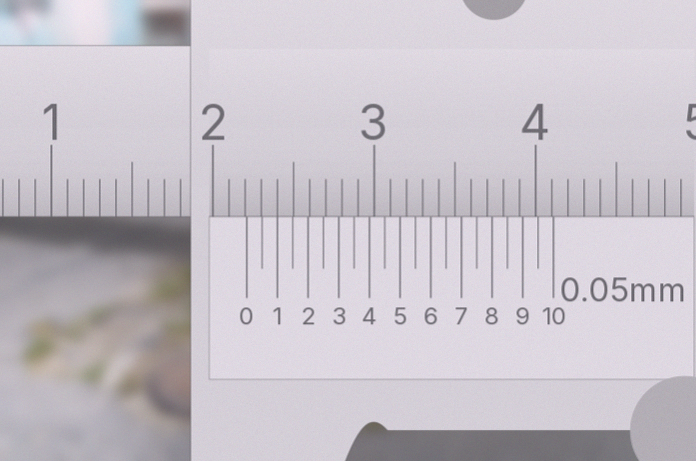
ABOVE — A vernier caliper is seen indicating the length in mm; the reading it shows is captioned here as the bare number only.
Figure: 22.1
